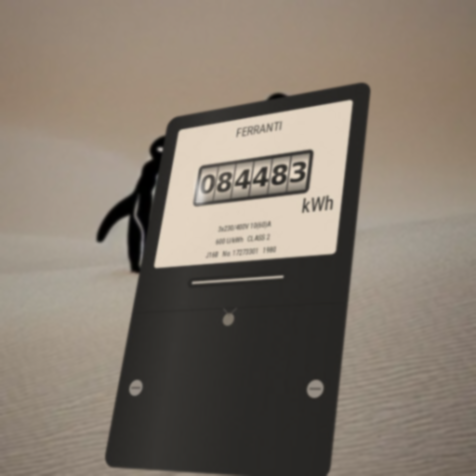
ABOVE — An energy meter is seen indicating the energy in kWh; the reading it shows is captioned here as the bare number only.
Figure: 84483
